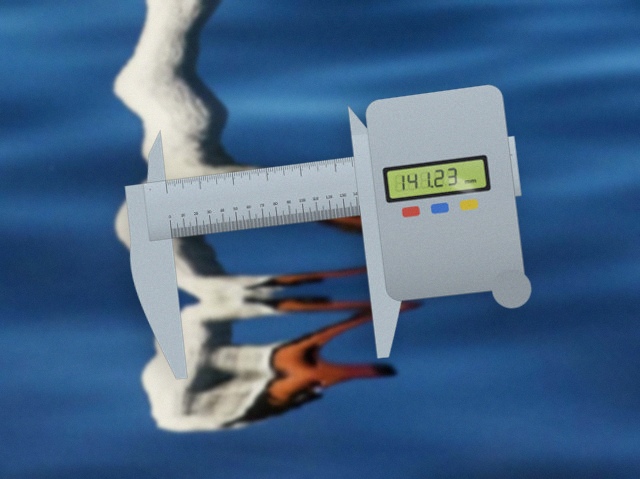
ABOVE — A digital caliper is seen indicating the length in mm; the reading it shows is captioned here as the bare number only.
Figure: 141.23
